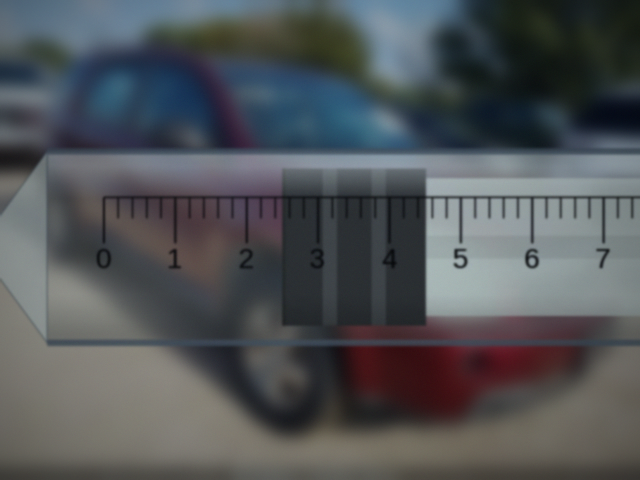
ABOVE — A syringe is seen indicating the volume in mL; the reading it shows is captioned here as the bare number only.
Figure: 2.5
